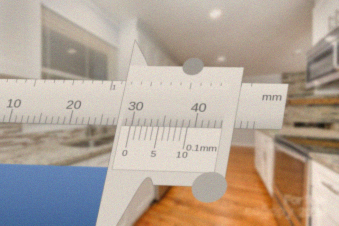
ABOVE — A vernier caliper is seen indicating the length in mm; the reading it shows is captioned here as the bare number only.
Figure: 29.8
